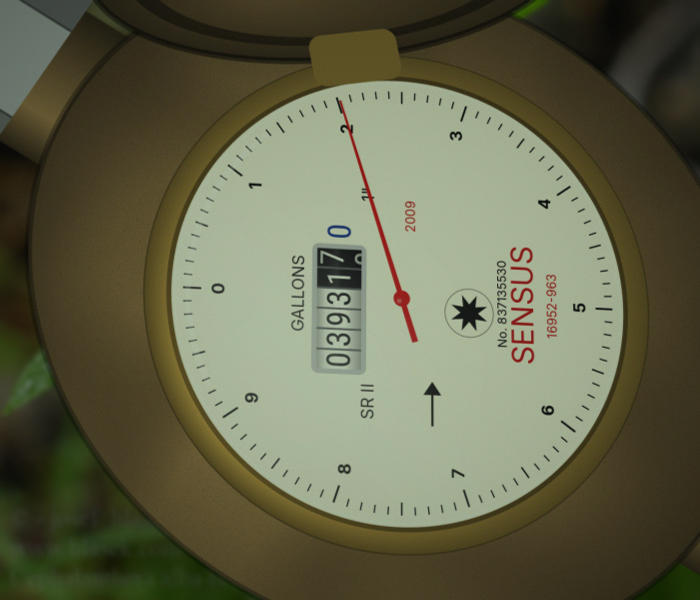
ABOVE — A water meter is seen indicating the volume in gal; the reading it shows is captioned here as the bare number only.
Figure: 393172.0
